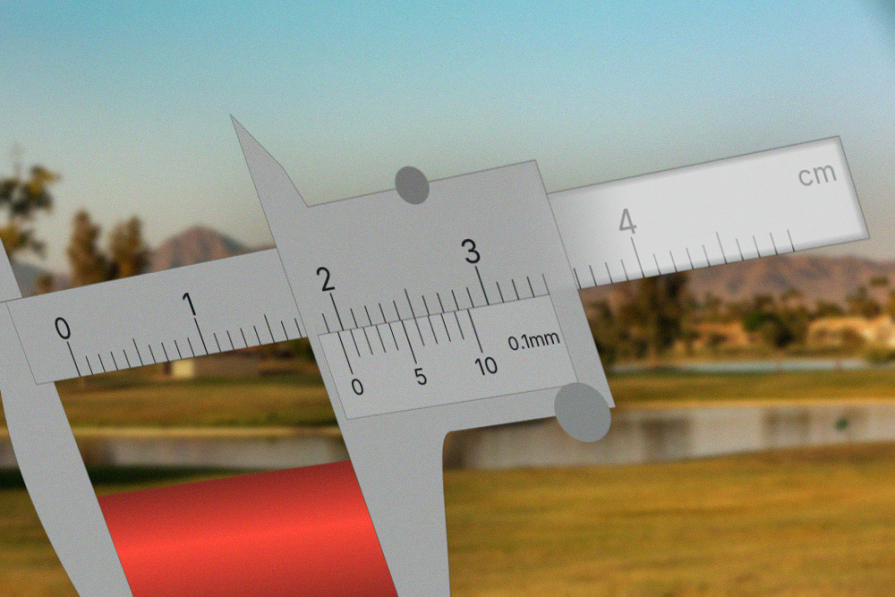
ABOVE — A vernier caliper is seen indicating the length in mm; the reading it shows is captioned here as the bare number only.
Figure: 19.6
